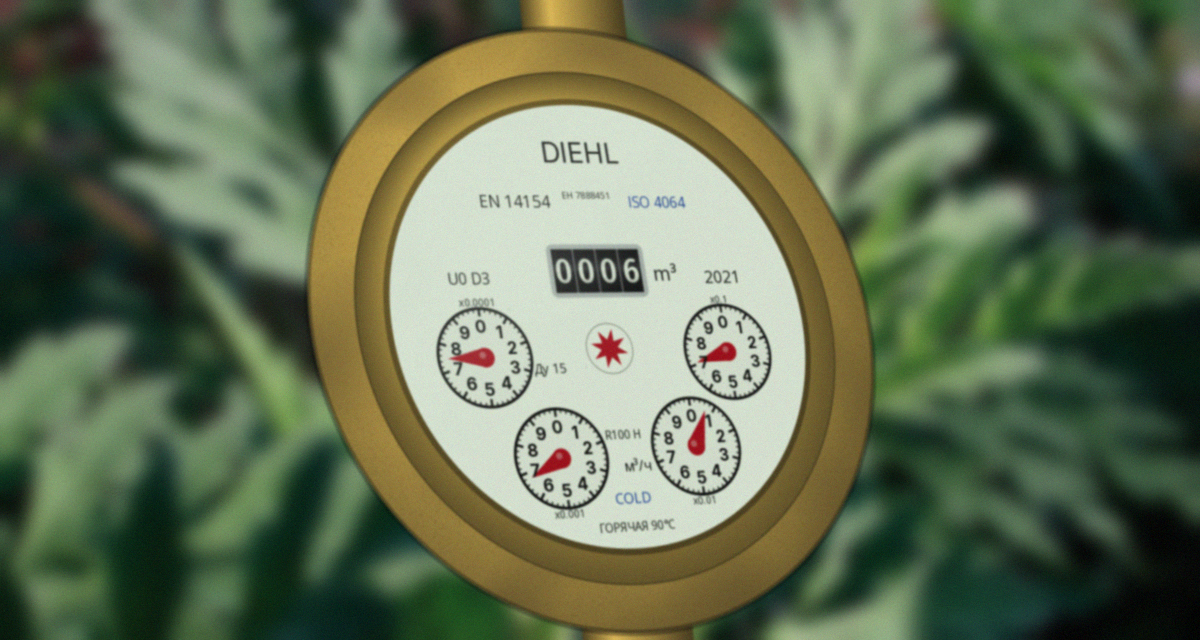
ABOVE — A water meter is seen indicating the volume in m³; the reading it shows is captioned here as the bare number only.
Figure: 6.7067
